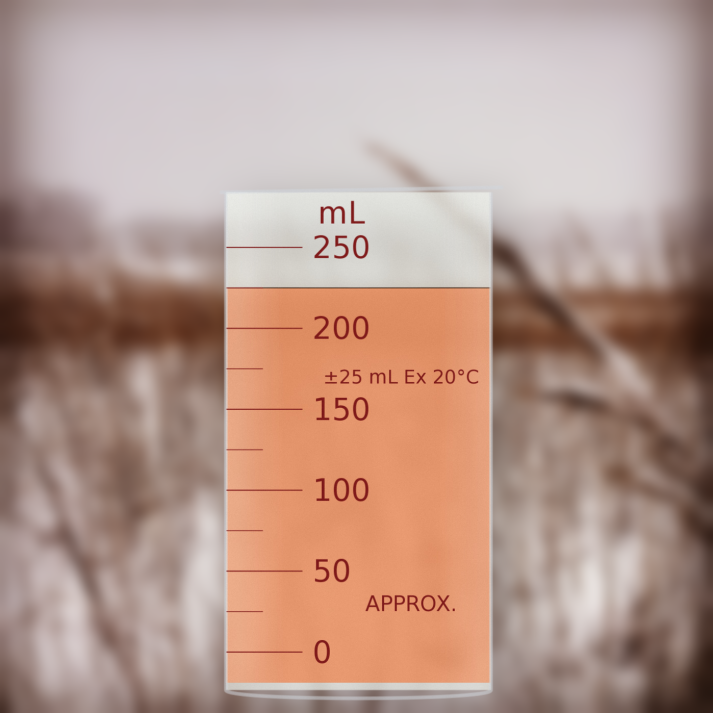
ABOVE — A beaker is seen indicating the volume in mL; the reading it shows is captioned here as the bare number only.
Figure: 225
